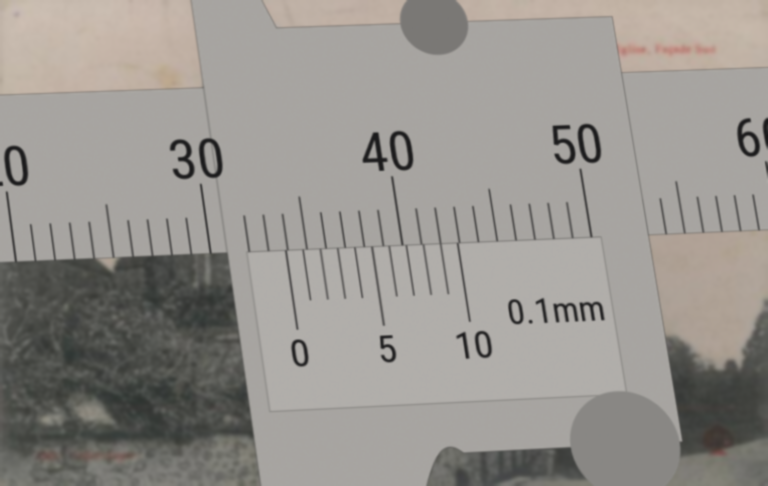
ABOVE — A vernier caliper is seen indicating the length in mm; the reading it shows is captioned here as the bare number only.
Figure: 33.9
